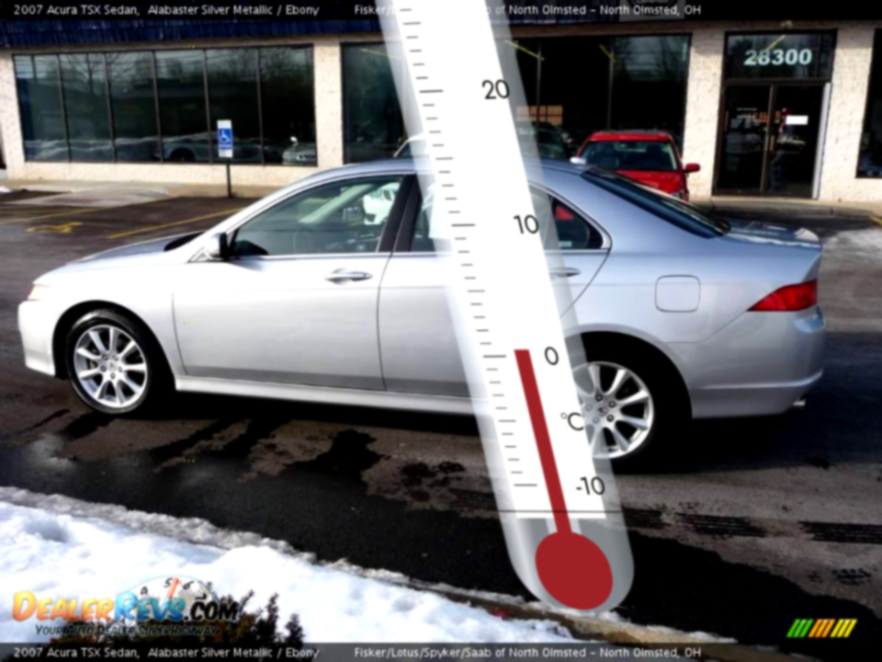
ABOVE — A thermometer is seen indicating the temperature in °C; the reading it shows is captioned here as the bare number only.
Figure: 0.5
